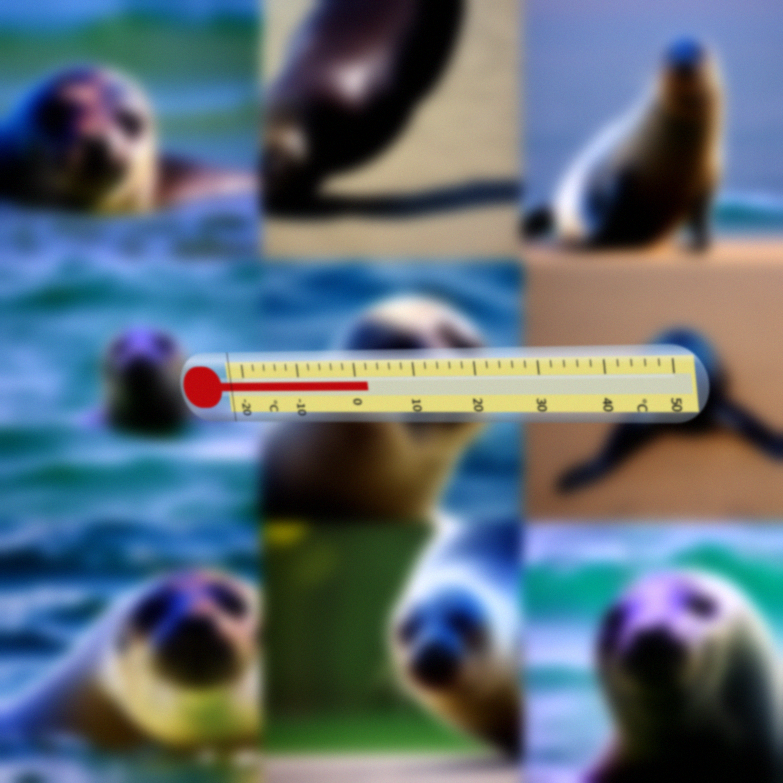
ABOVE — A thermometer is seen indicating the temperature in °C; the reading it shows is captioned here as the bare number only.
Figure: 2
